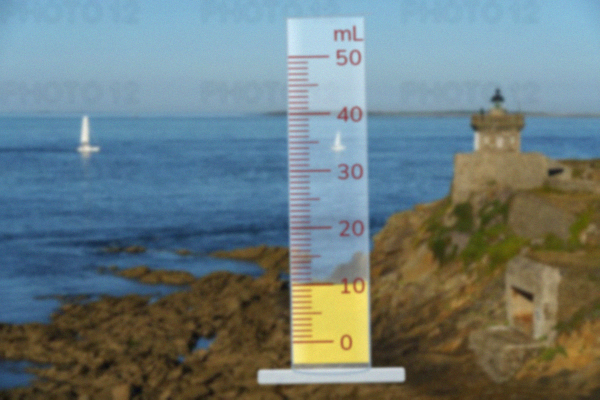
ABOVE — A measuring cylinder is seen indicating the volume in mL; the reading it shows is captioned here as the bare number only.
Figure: 10
